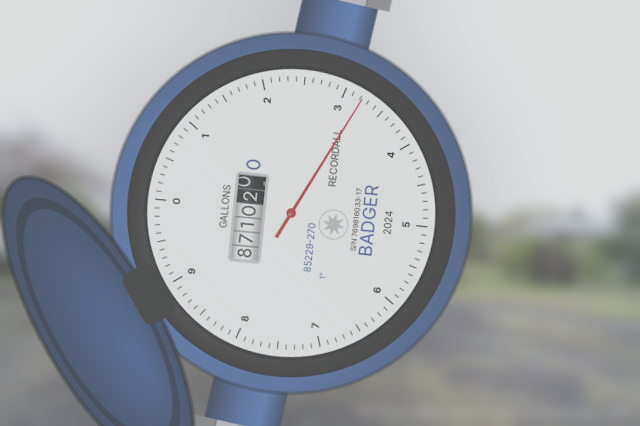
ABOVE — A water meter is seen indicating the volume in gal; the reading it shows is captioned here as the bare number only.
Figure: 8710203.2
